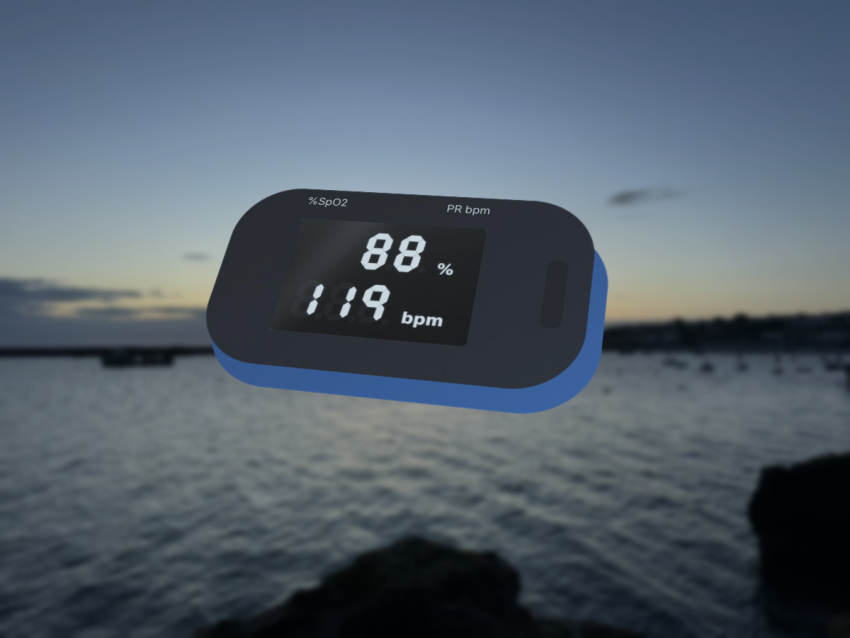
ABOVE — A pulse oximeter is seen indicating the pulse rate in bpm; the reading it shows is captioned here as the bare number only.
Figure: 119
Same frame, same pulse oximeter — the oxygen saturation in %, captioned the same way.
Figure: 88
